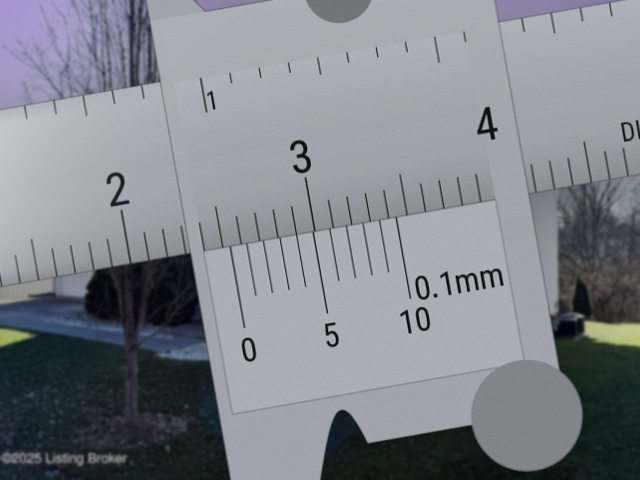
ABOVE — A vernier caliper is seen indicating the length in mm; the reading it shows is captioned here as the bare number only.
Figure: 25.4
